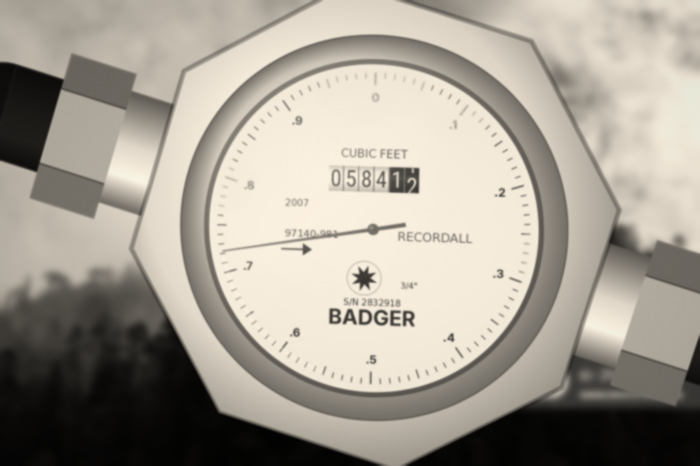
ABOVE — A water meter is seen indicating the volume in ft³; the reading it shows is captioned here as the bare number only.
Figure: 58411.72
